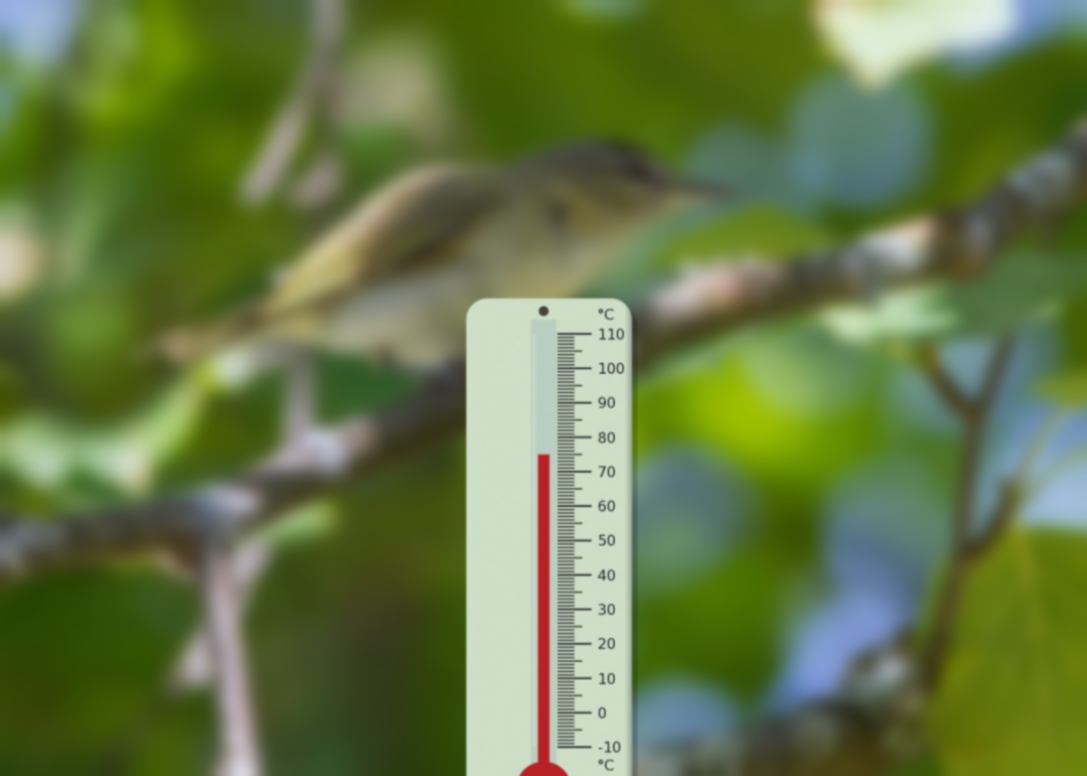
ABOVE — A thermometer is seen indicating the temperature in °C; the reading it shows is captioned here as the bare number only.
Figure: 75
